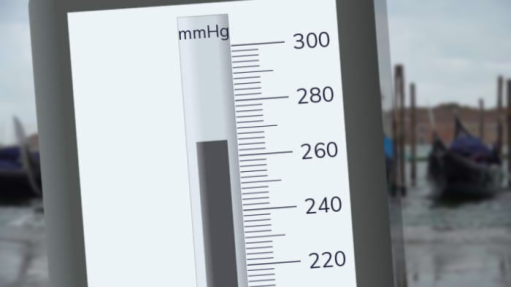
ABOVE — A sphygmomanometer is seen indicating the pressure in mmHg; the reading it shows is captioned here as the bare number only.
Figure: 266
